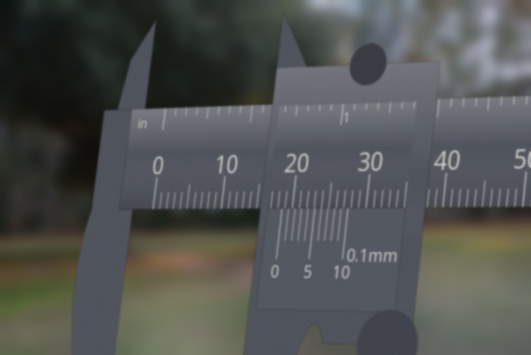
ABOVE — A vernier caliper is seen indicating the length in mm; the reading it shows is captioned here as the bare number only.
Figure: 18.6
